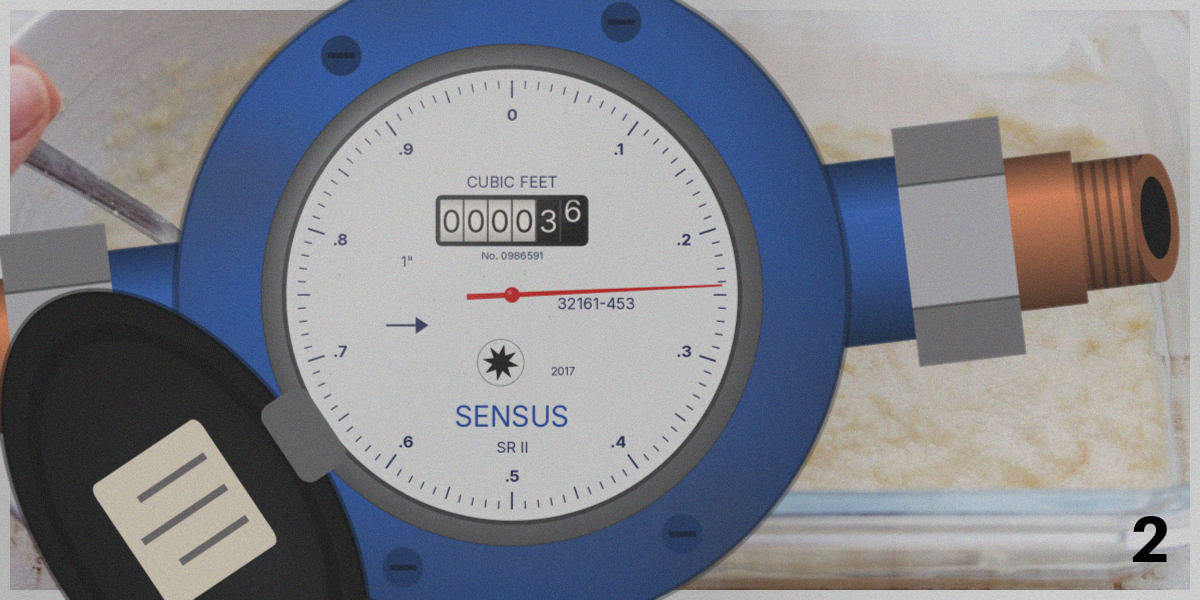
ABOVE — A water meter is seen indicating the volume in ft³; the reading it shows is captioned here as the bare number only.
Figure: 36.24
